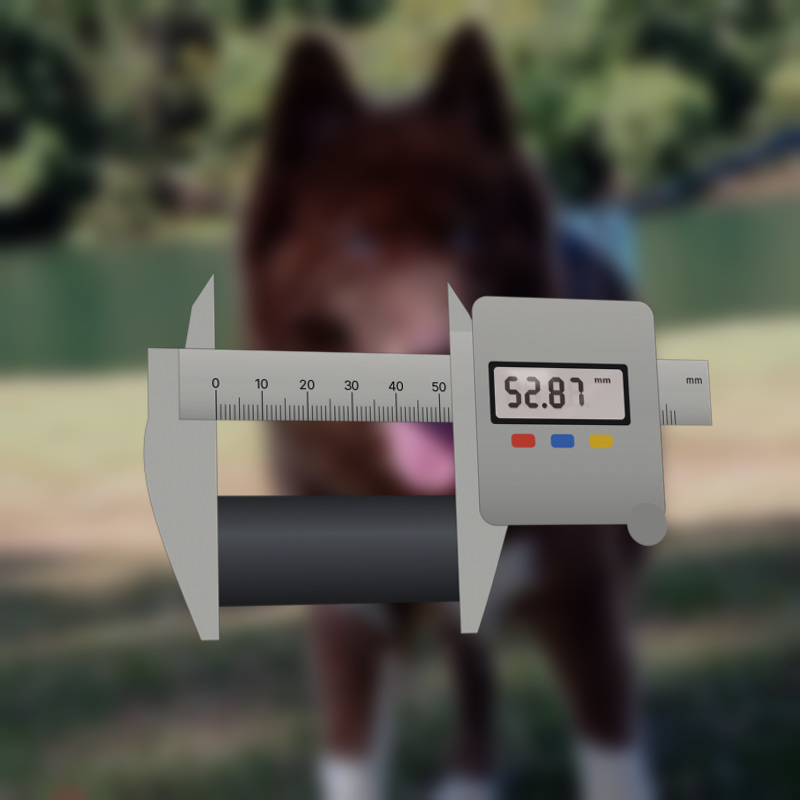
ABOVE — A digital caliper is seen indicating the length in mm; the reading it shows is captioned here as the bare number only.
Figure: 52.87
